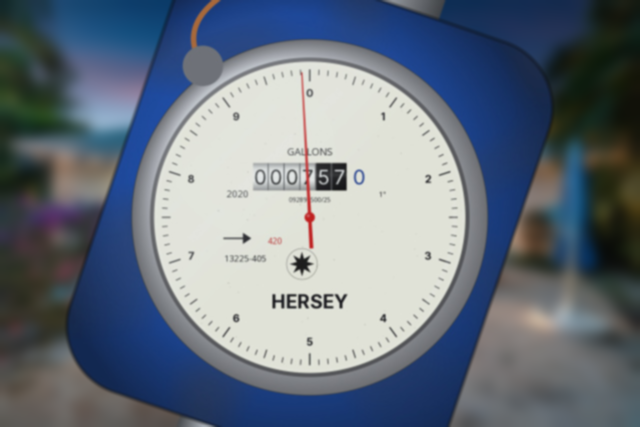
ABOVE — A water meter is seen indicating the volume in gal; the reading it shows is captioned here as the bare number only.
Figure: 7569.9
